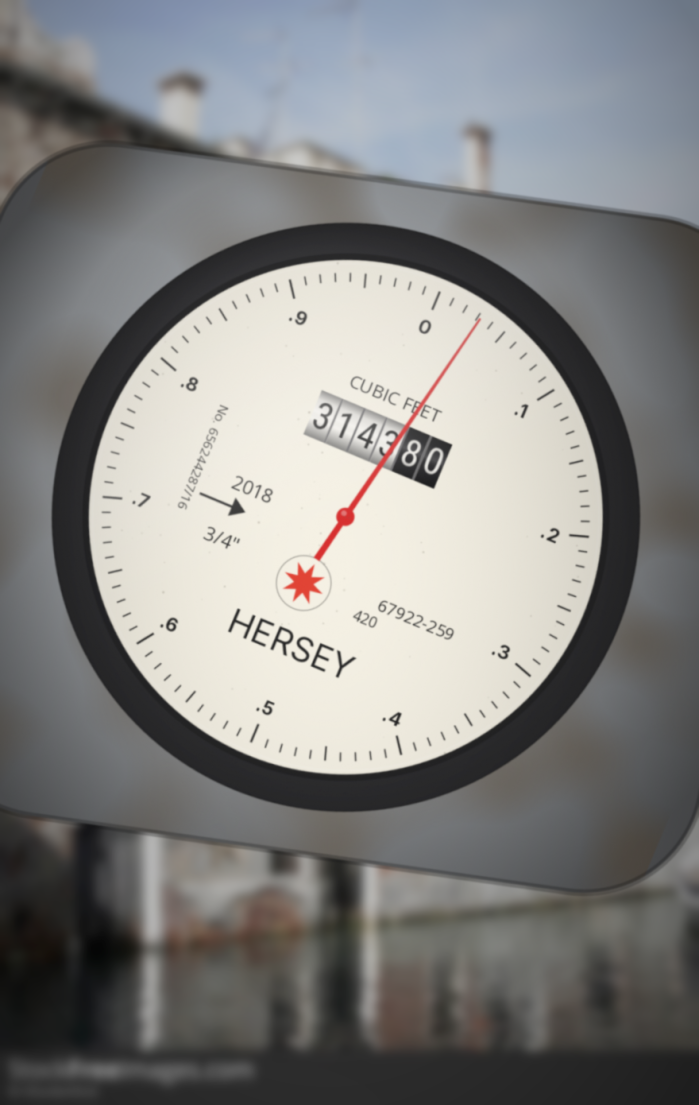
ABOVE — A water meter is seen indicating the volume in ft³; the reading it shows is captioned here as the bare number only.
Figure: 314380.03
